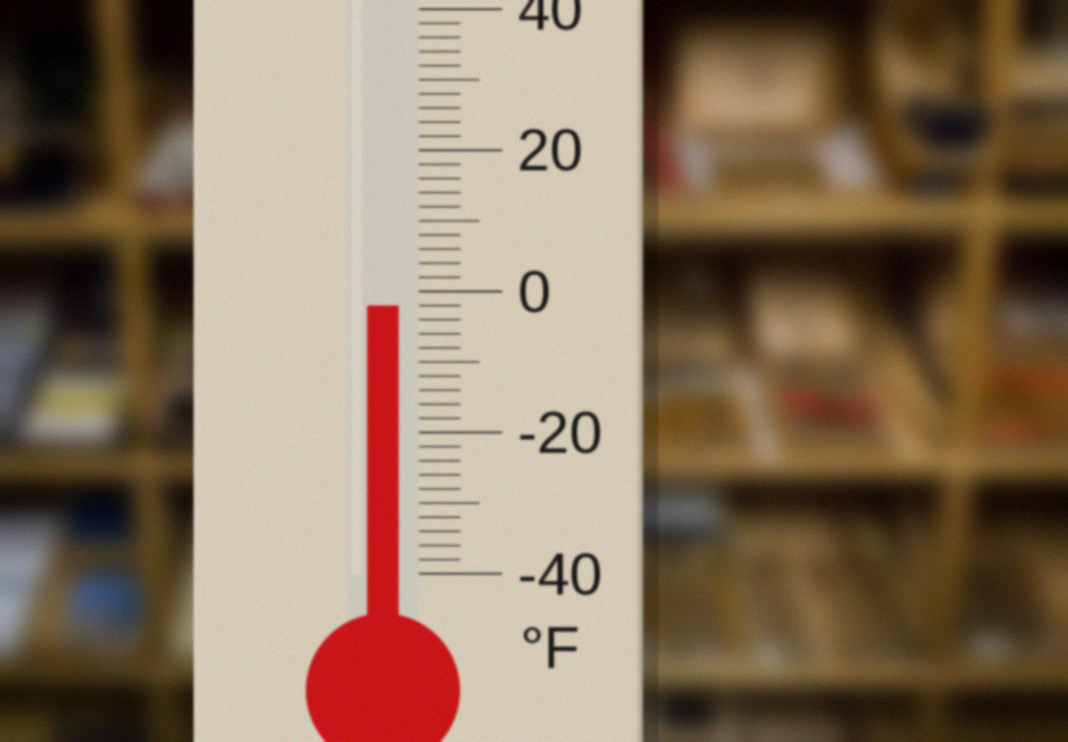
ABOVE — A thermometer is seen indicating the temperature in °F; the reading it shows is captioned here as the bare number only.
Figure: -2
